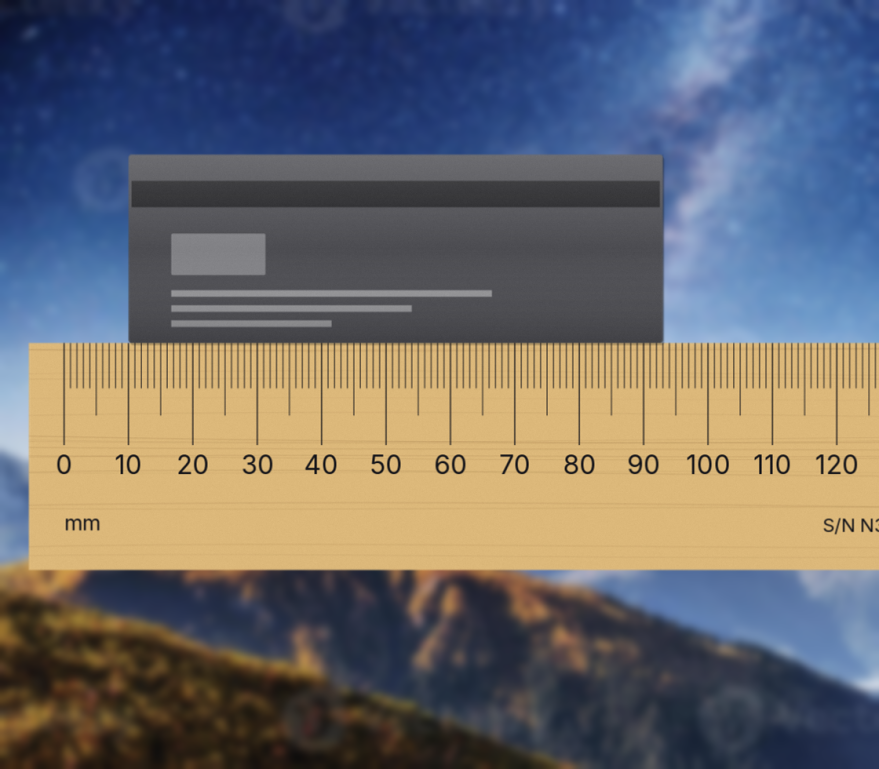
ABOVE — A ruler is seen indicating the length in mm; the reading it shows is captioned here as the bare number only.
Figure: 83
